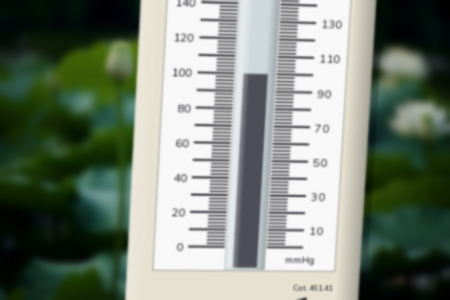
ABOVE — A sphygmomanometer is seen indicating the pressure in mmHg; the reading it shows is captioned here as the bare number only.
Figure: 100
